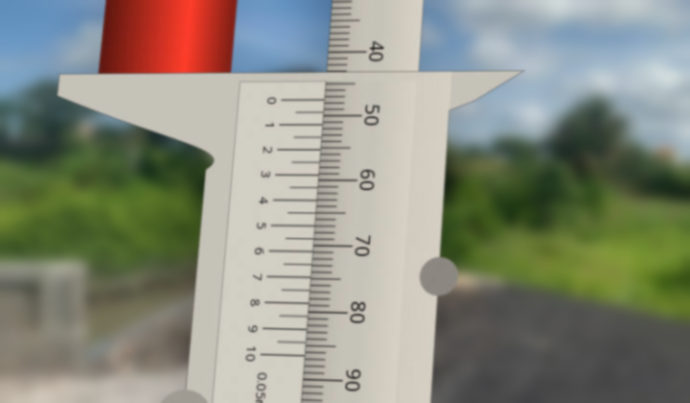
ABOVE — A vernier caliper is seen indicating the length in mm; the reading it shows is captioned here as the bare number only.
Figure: 47.5
